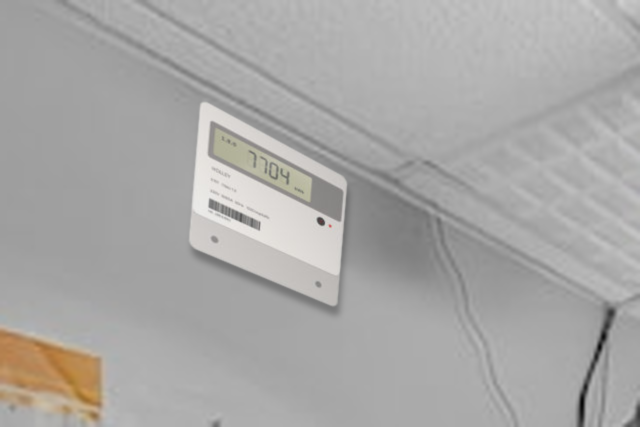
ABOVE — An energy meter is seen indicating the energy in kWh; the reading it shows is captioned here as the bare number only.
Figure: 7704
